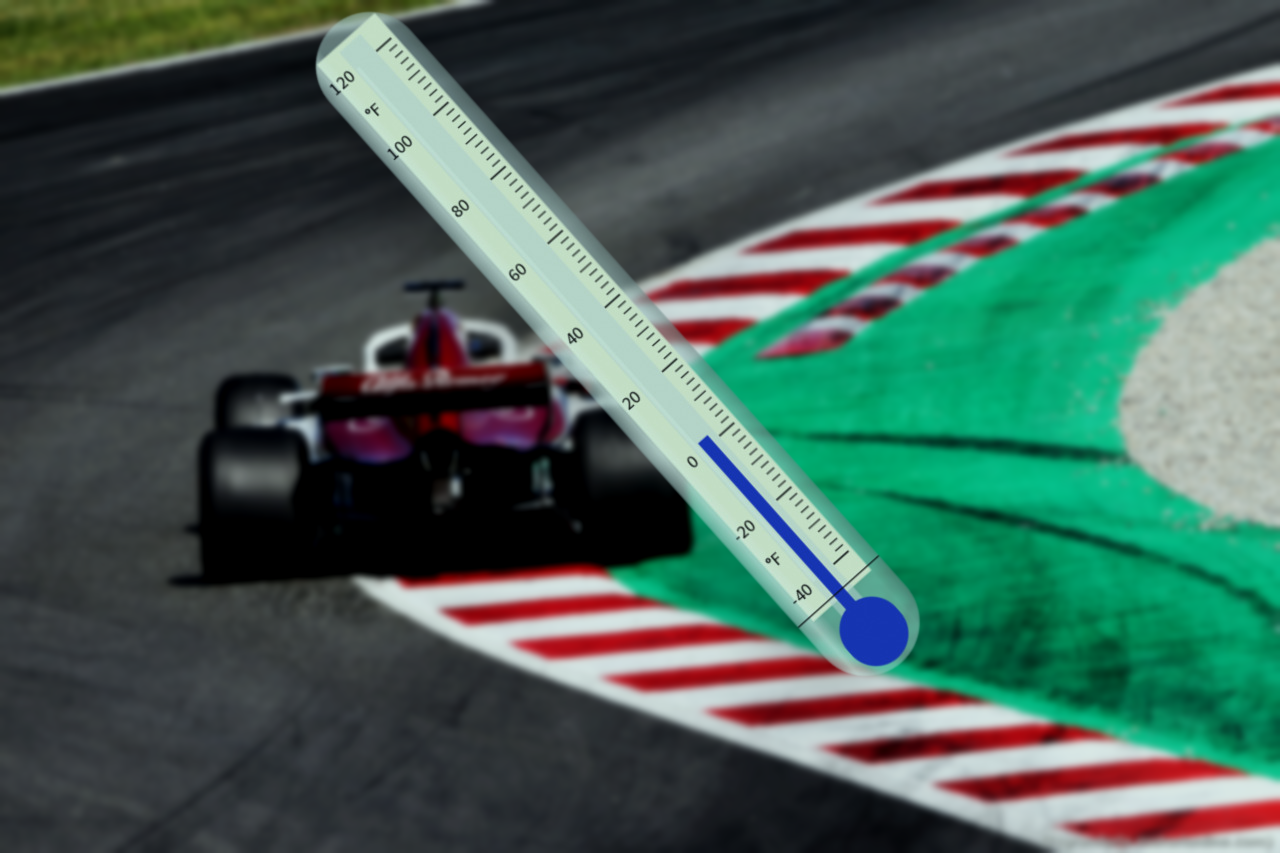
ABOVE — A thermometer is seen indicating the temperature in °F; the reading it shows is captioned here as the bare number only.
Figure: 2
